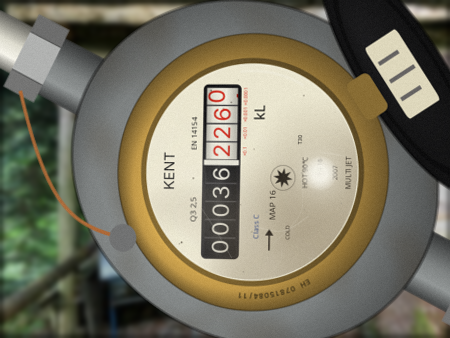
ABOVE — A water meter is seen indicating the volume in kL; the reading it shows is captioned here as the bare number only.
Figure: 36.2260
